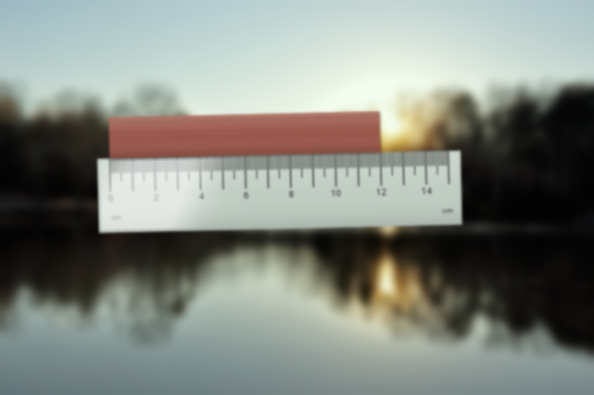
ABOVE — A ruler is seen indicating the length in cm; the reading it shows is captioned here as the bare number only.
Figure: 12
